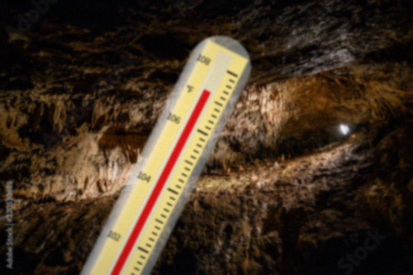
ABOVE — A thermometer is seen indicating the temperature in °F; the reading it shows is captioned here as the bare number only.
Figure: 107.2
